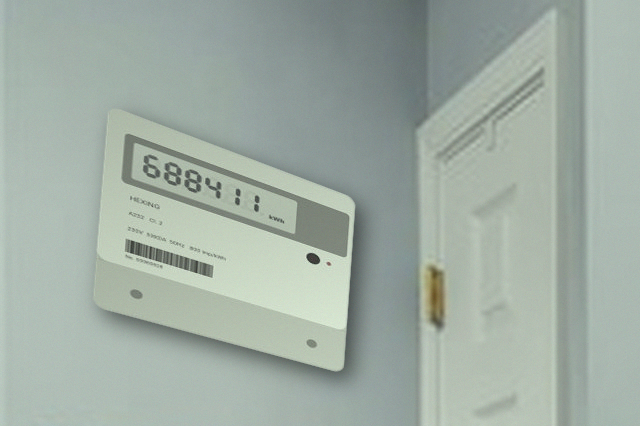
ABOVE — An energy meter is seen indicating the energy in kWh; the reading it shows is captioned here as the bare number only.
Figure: 688411
